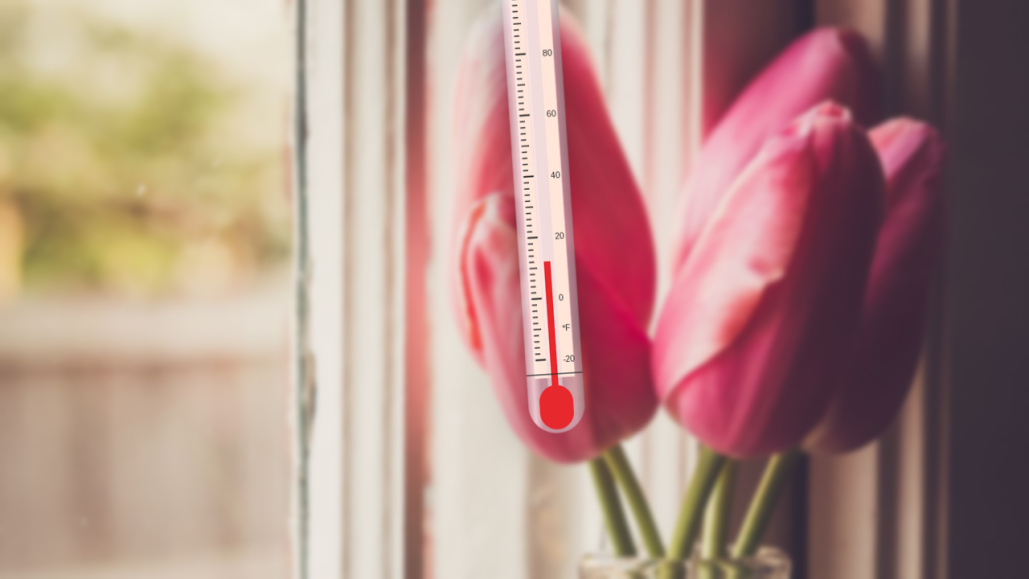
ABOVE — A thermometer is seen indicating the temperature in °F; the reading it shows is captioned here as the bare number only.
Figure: 12
